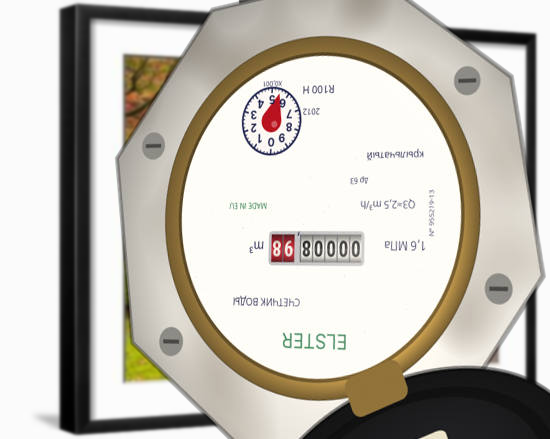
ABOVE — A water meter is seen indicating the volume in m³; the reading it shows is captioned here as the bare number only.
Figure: 8.985
